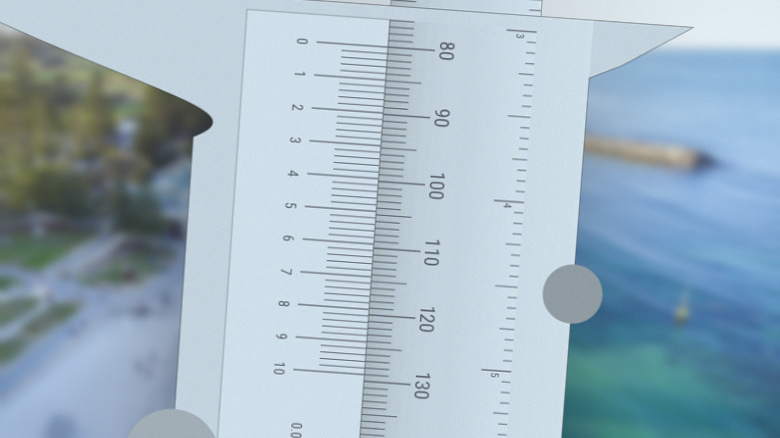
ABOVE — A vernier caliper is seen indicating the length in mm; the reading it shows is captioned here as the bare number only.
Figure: 80.0
